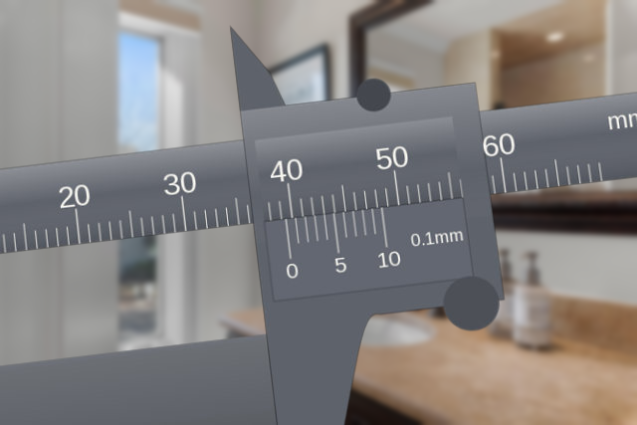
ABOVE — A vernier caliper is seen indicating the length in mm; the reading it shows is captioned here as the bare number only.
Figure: 39.4
